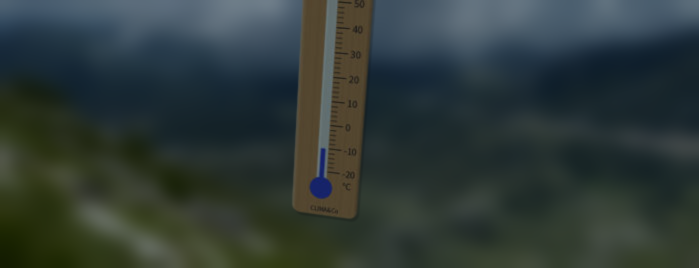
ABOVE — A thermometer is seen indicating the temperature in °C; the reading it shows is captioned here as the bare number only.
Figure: -10
